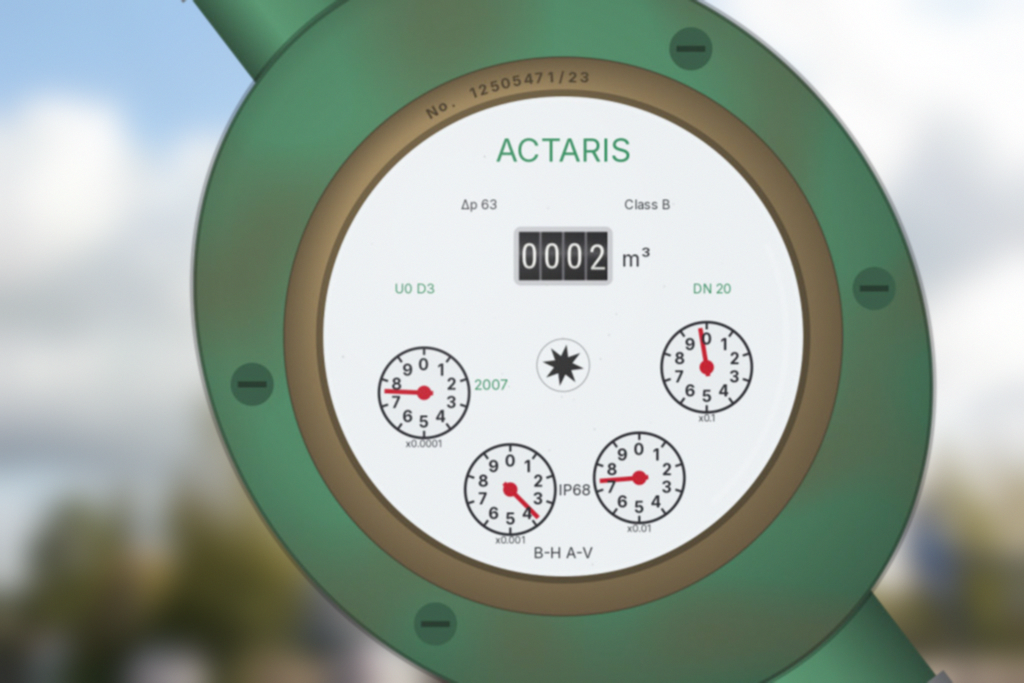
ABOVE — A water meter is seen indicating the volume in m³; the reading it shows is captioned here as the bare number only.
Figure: 1.9737
